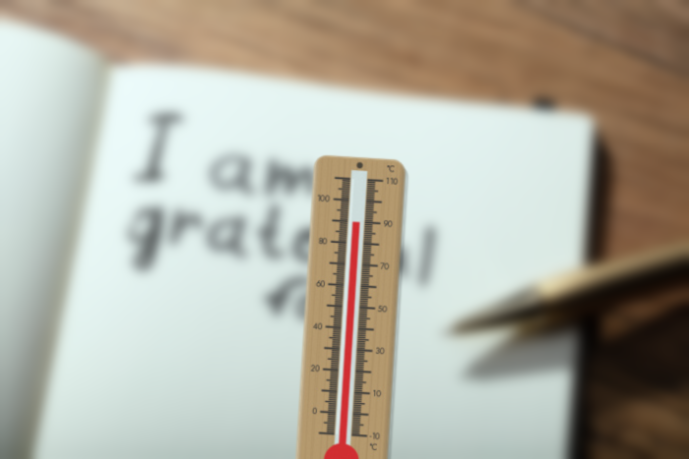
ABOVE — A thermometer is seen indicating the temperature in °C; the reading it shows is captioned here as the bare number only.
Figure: 90
